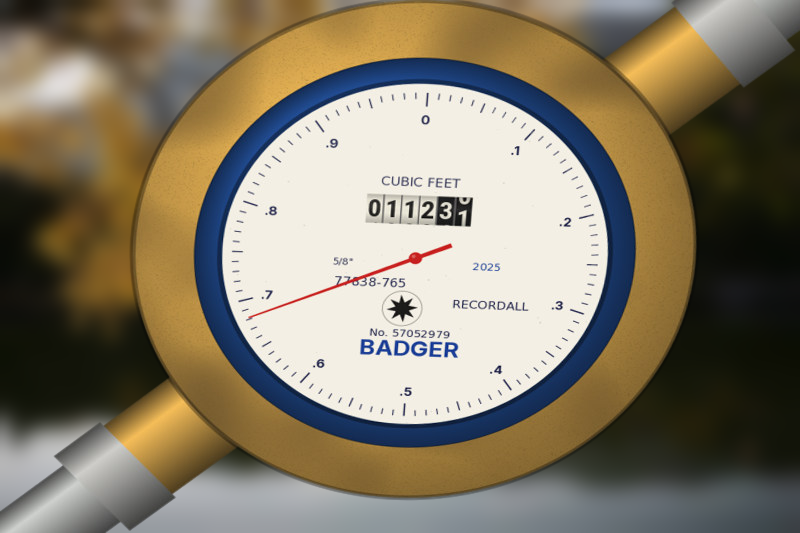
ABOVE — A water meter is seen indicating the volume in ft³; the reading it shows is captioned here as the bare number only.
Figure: 11230.68
